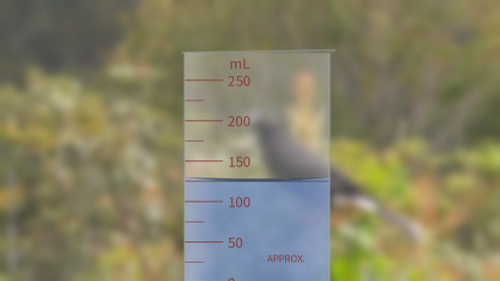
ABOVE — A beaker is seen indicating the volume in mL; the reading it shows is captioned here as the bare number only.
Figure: 125
